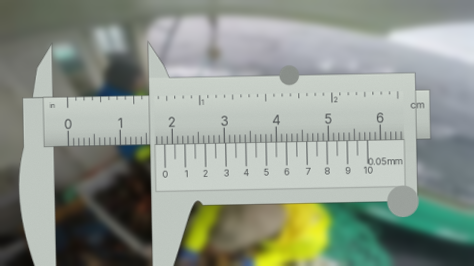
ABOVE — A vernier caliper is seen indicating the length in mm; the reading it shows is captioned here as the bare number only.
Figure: 18.5
